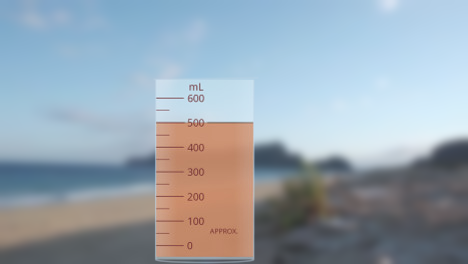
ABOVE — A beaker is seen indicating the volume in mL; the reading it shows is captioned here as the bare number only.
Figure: 500
